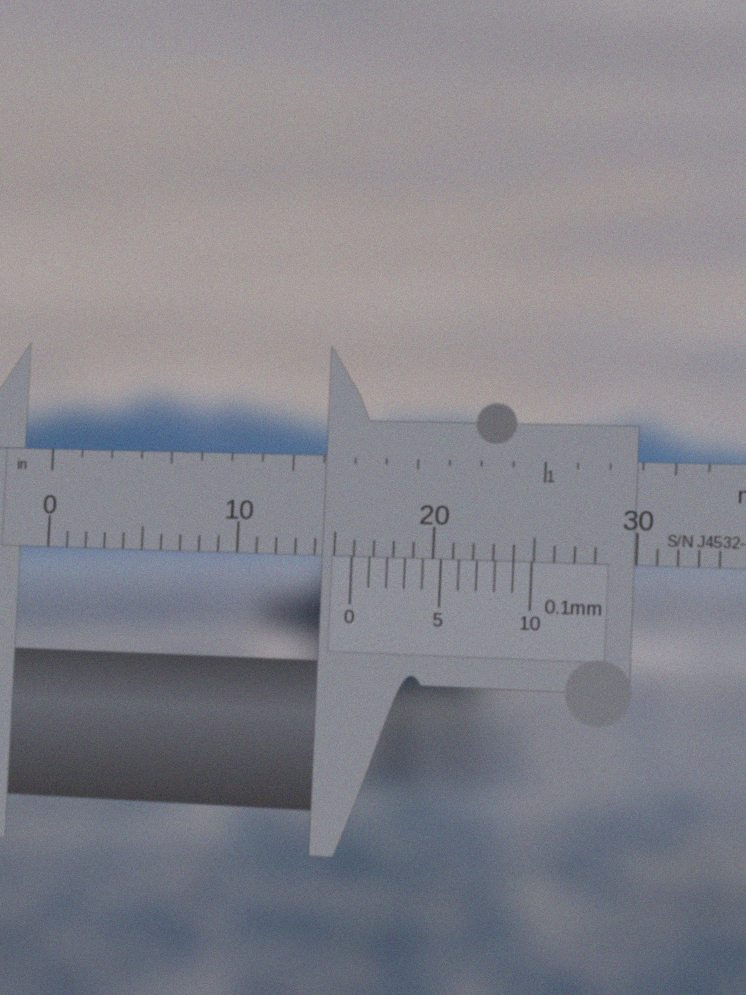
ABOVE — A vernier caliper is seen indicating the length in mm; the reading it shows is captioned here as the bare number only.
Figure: 15.9
